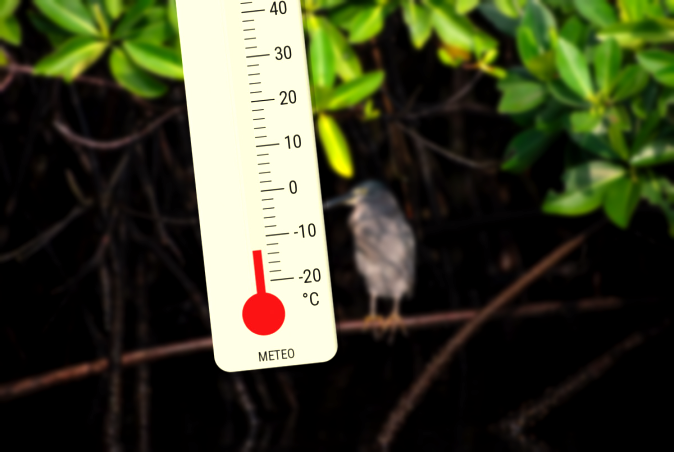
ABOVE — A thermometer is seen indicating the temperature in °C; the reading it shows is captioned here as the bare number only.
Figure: -13
